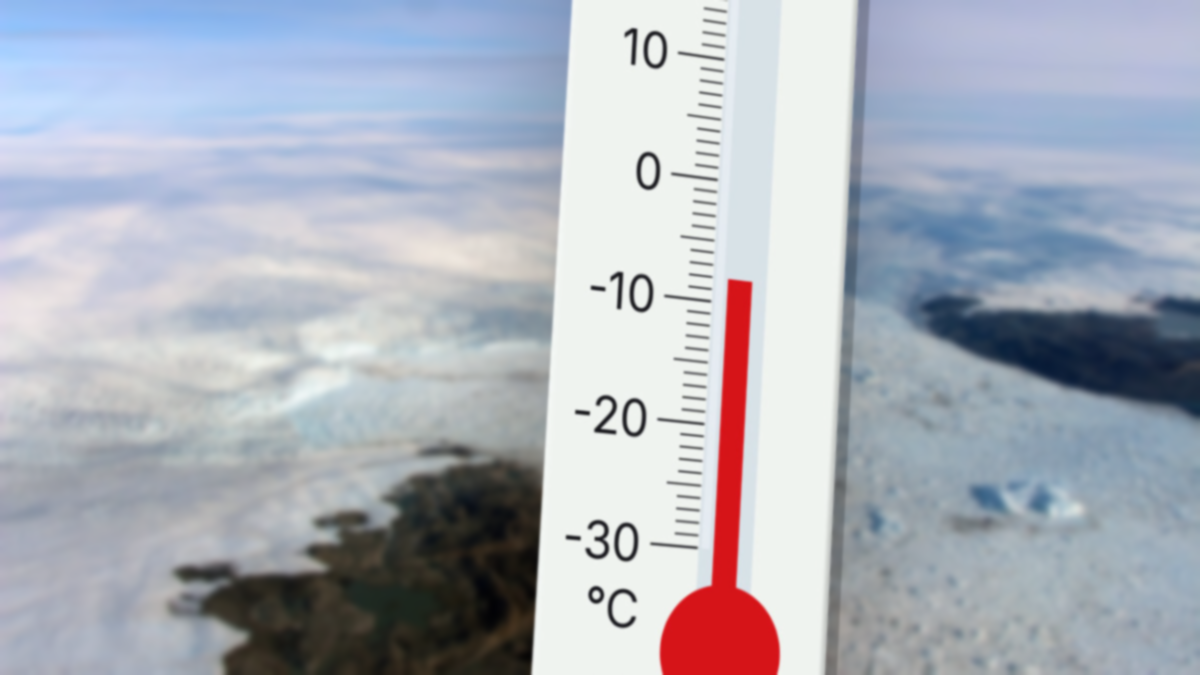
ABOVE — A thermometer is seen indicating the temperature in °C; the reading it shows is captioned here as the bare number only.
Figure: -8
